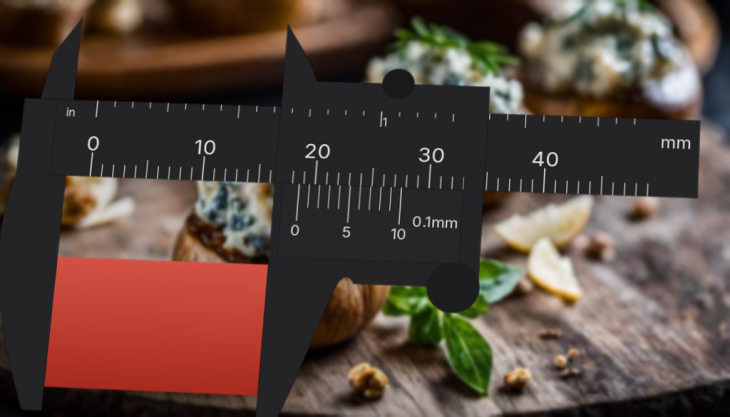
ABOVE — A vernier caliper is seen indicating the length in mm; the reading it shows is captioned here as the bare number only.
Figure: 18.6
